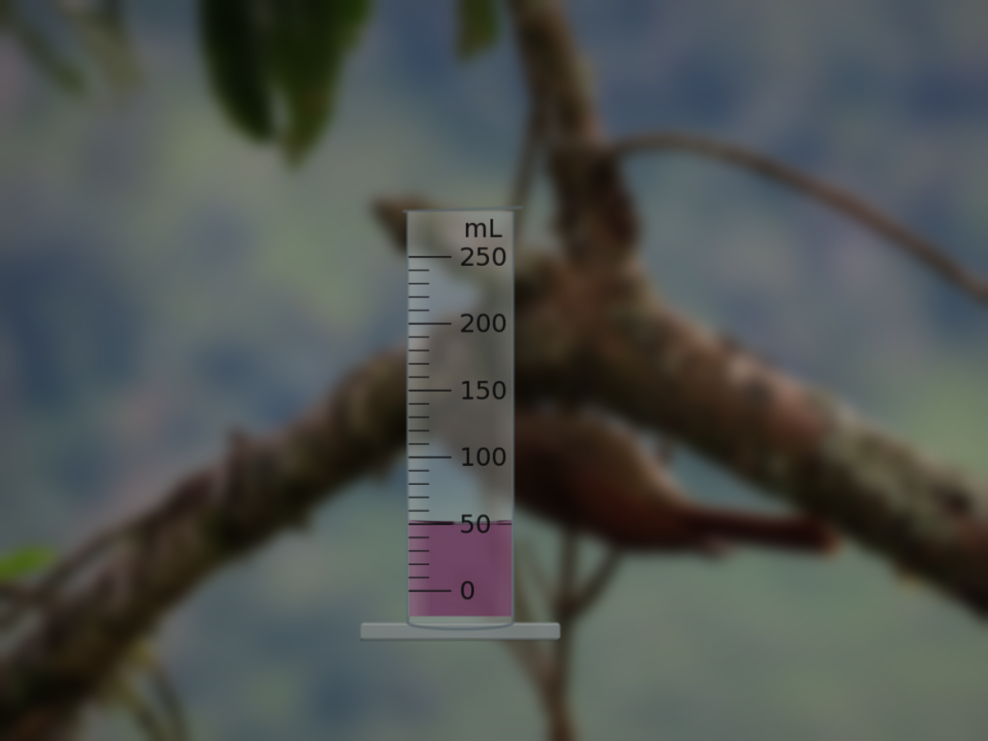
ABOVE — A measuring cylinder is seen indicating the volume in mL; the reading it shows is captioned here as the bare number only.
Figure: 50
